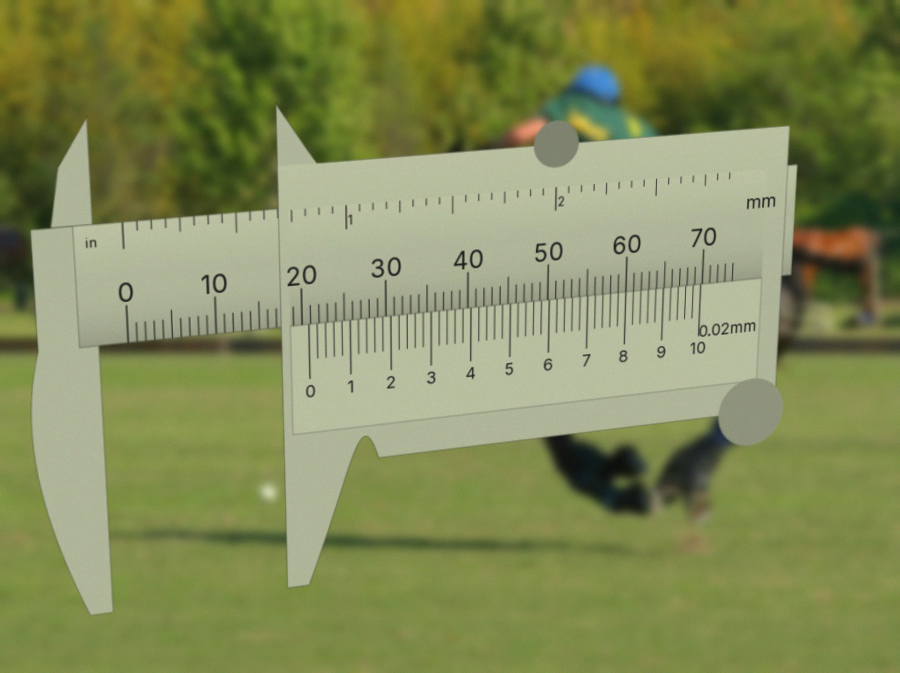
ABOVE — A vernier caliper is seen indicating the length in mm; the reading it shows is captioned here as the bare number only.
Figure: 20.8
